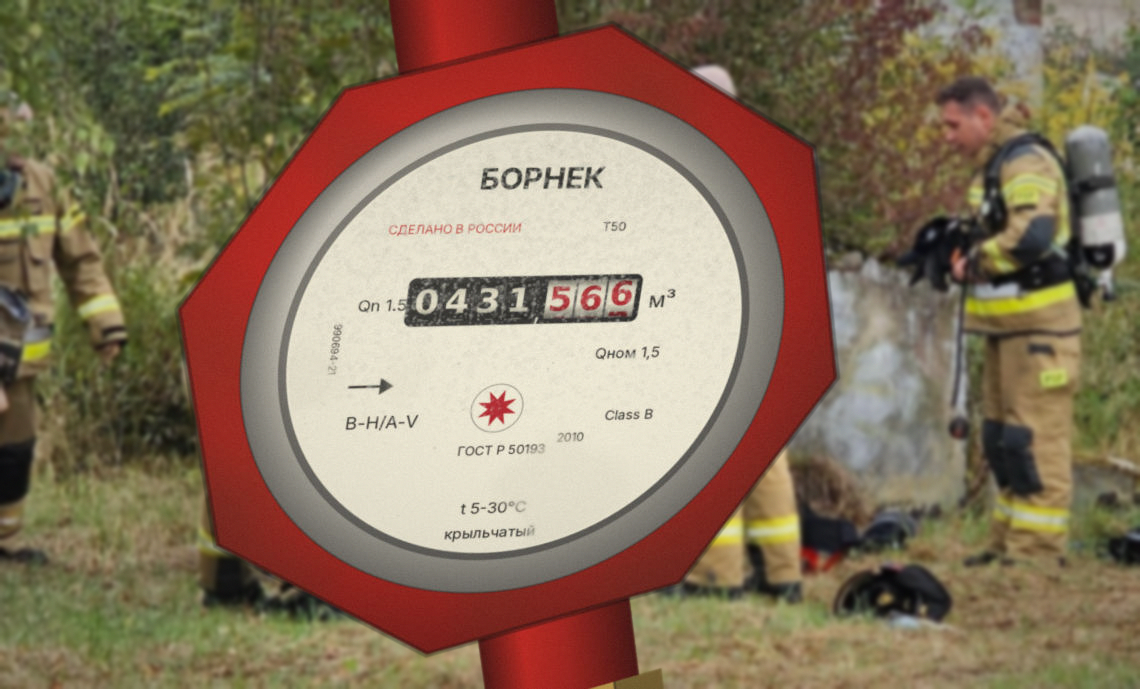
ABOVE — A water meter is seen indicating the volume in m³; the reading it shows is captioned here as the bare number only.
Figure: 431.566
